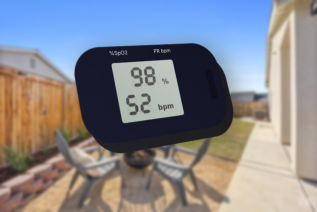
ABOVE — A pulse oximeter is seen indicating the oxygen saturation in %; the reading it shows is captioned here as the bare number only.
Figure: 98
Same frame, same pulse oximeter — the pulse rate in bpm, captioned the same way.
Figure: 52
